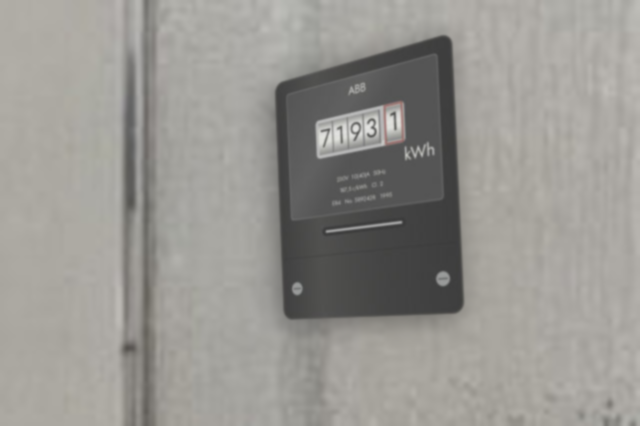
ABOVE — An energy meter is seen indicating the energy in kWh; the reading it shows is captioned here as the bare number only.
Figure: 7193.1
